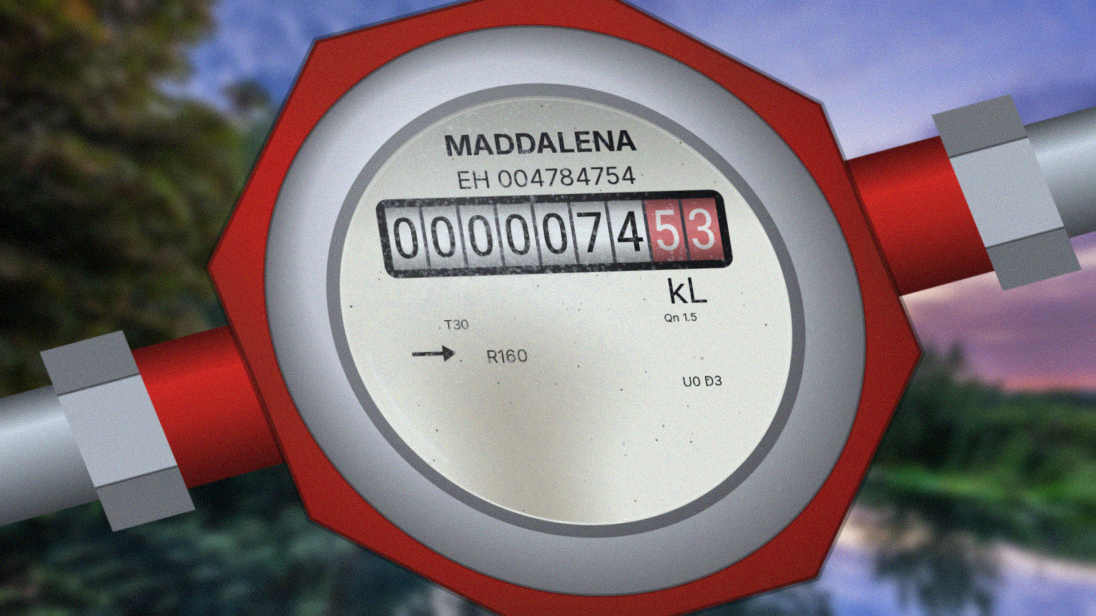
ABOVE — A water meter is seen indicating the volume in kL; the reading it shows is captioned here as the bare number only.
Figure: 74.53
